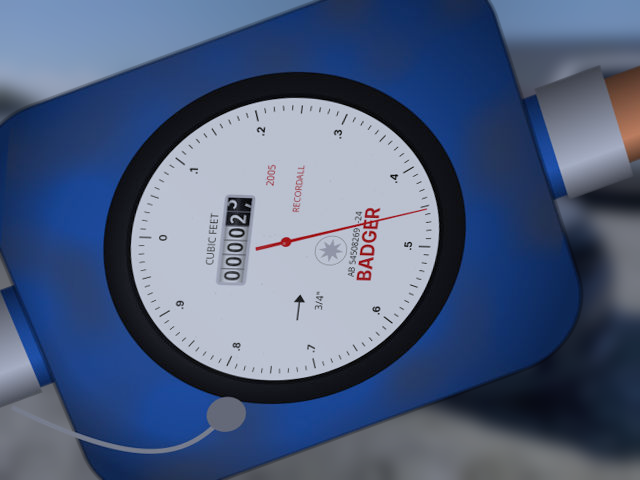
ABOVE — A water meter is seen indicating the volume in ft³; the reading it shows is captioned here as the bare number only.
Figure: 23.45
